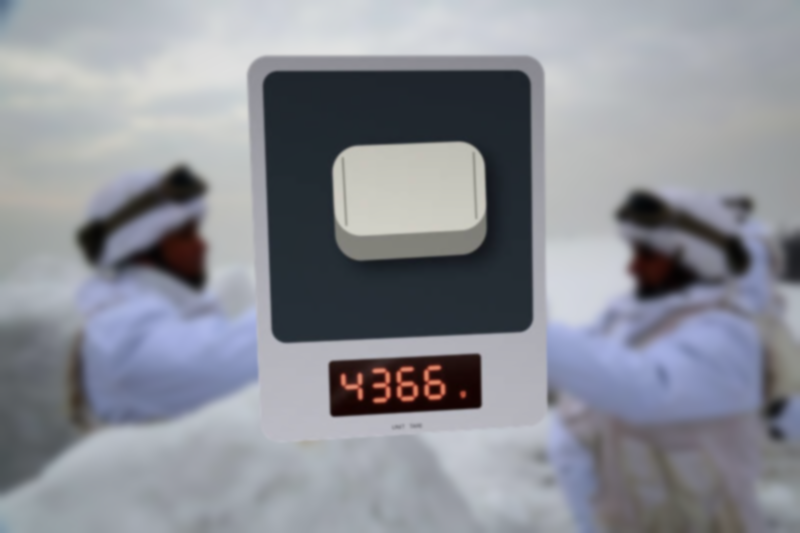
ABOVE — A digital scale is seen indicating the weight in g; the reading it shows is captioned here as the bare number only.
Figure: 4366
